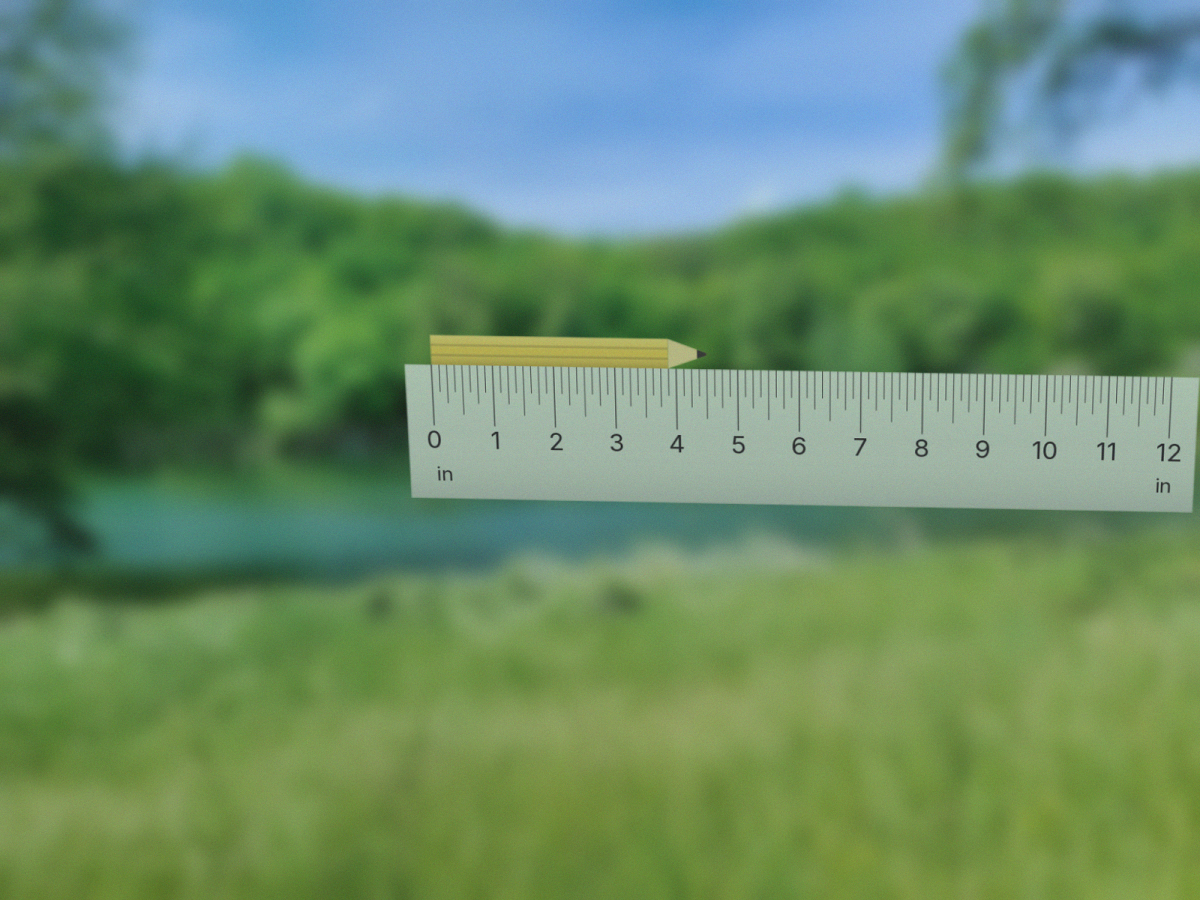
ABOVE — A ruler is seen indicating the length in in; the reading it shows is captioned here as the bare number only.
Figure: 4.5
